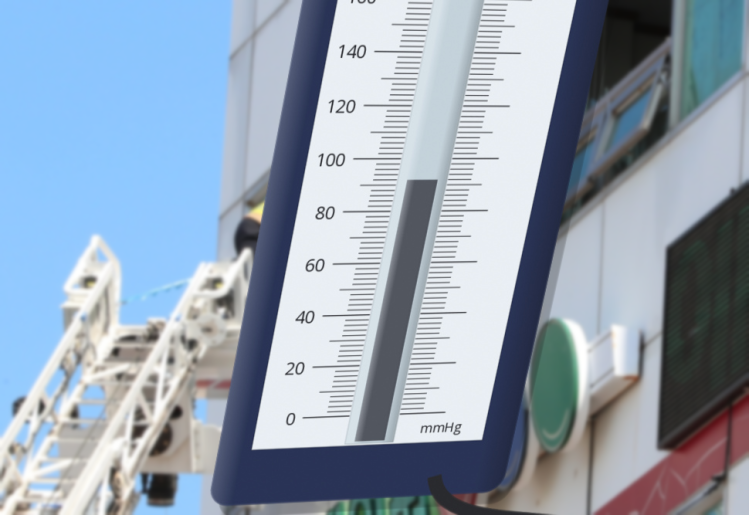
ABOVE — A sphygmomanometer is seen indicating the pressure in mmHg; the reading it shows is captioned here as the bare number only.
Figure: 92
